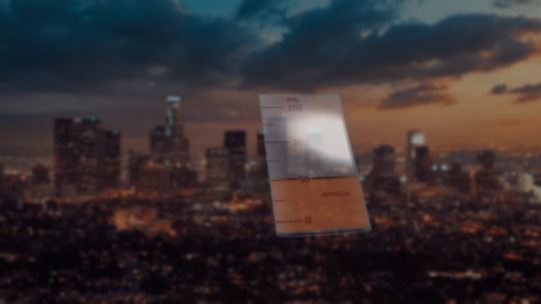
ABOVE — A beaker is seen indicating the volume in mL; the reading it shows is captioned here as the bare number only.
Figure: 50
